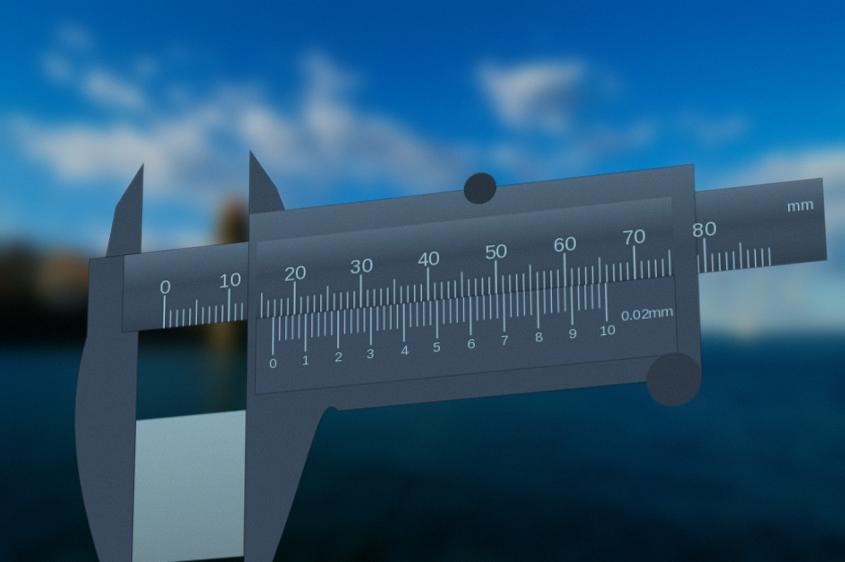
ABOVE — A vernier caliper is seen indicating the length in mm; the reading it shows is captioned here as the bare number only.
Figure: 16.8
